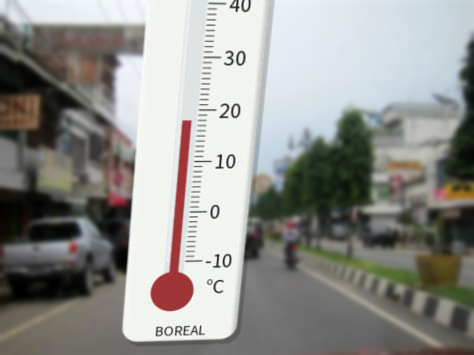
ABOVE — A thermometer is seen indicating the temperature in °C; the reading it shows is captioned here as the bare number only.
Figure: 18
